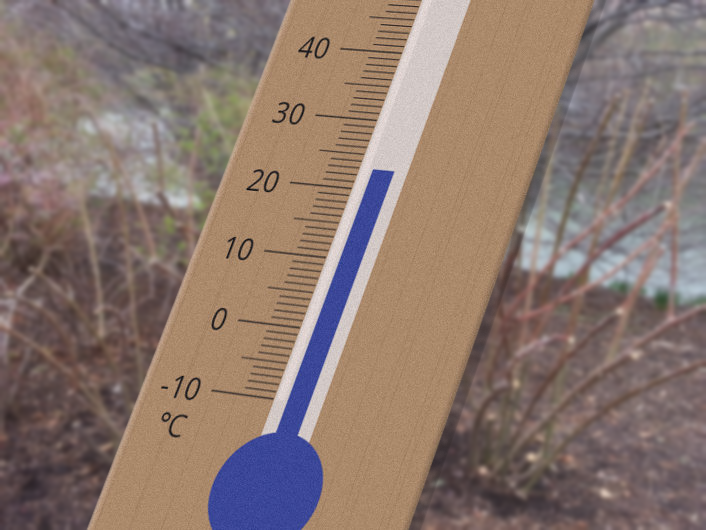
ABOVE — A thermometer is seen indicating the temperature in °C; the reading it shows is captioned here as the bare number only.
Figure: 23
